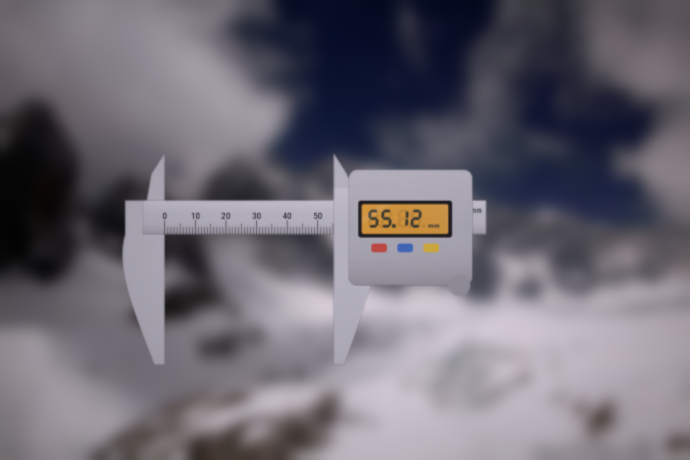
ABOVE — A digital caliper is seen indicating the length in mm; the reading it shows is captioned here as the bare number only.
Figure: 55.12
